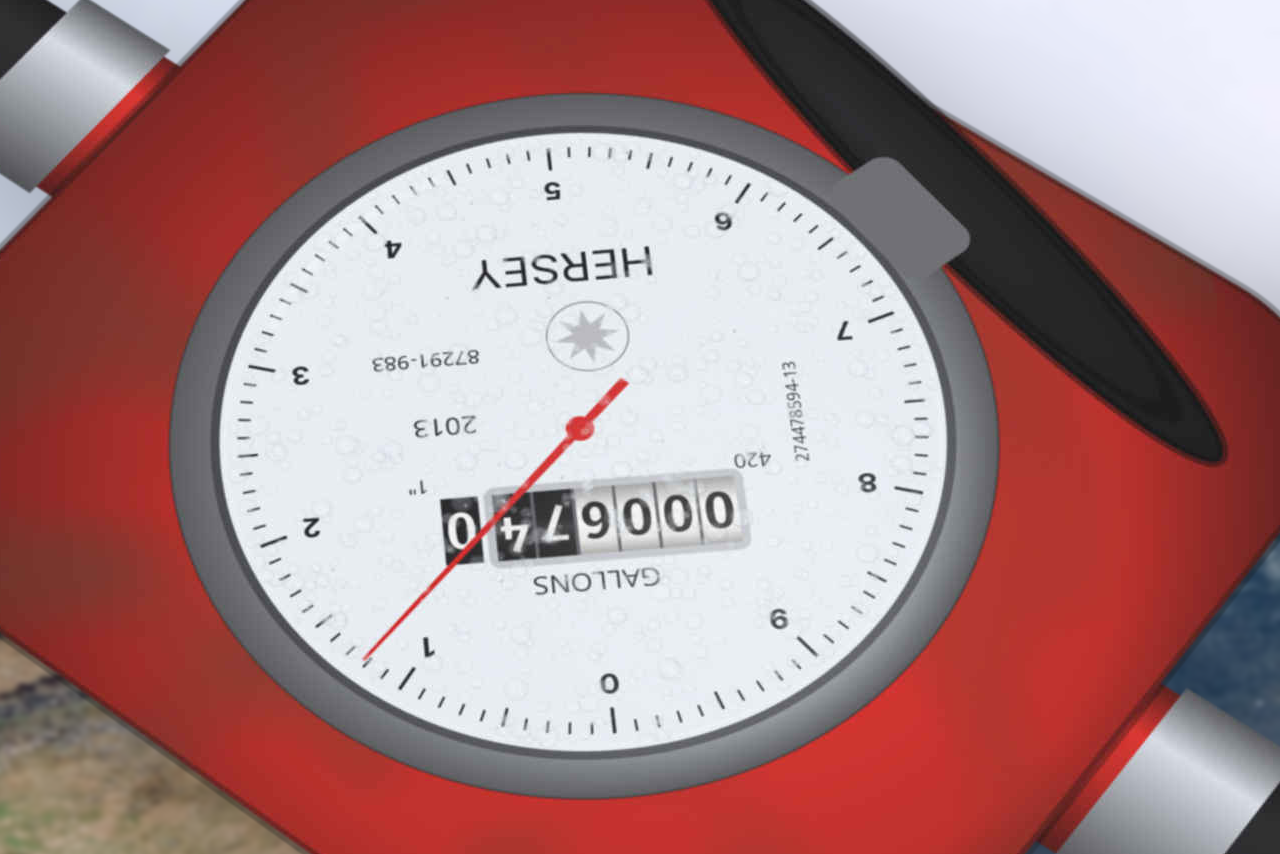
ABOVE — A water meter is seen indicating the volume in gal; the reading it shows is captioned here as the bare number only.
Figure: 6741.2
